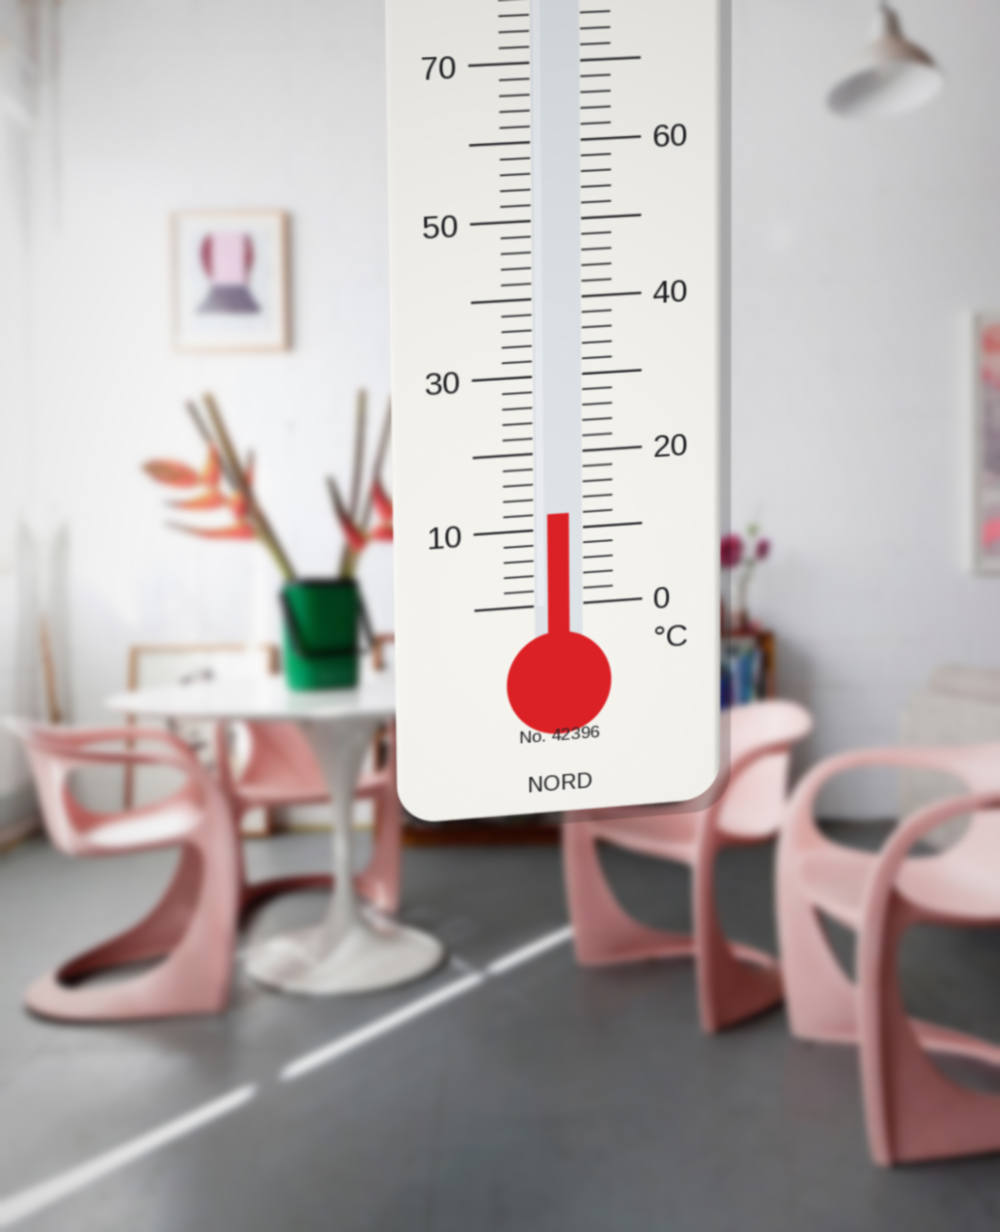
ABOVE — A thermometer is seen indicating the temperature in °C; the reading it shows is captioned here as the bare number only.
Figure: 12
